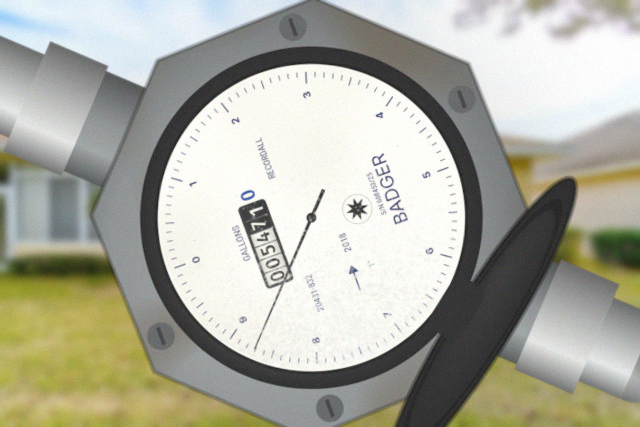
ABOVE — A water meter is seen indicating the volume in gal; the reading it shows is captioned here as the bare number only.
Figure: 54708.7
